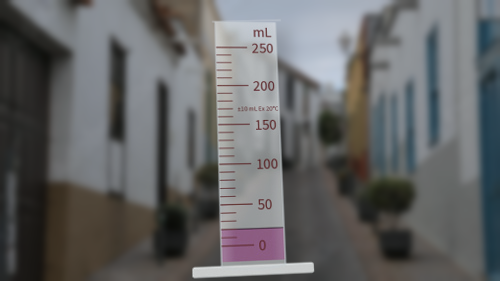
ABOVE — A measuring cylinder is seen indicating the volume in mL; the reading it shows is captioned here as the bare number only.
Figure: 20
